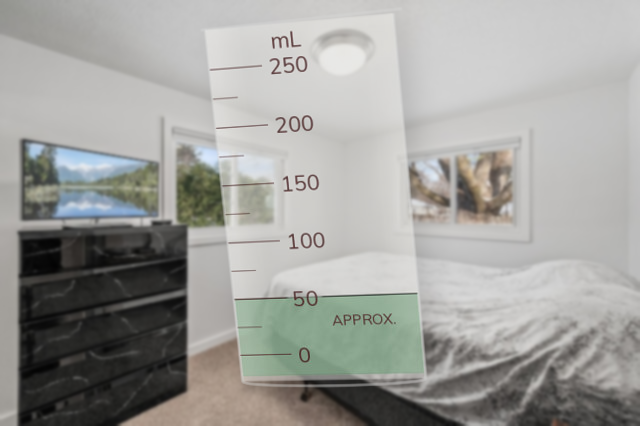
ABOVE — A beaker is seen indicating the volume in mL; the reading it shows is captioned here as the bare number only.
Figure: 50
